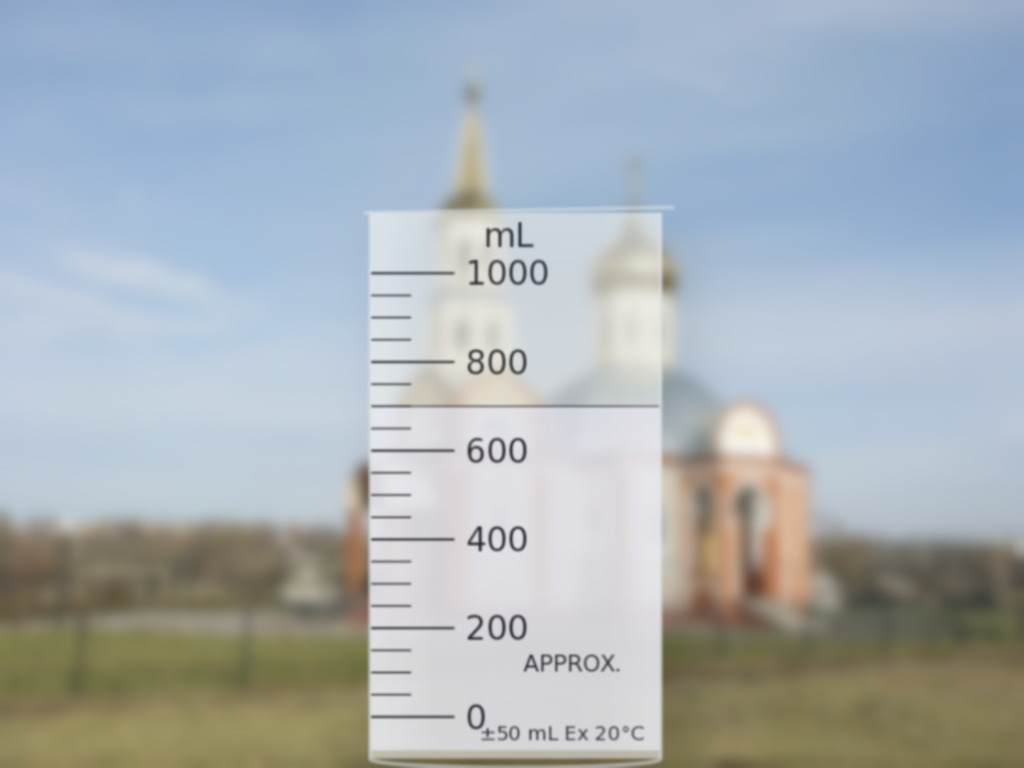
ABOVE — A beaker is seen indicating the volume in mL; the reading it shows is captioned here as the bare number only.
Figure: 700
